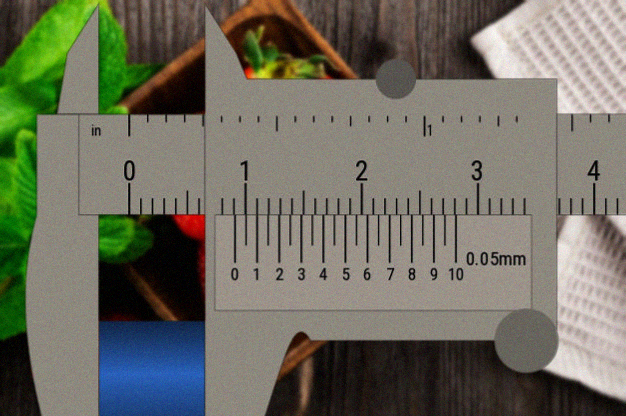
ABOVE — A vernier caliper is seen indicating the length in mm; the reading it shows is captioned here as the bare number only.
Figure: 9.1
